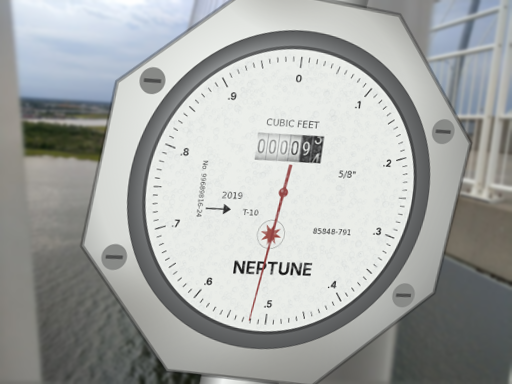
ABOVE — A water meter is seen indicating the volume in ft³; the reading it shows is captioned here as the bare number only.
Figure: 93.52
